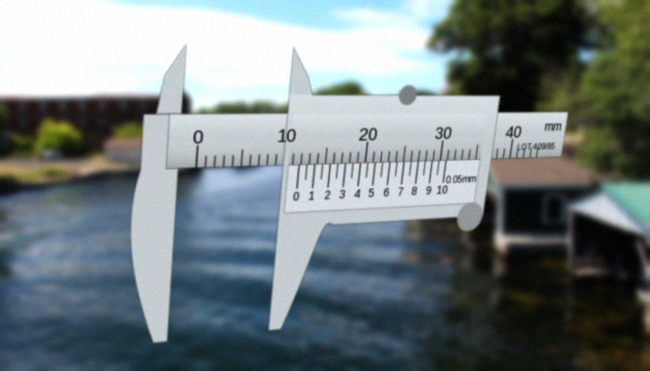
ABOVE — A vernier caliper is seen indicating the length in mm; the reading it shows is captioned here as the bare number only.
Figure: 11.8
